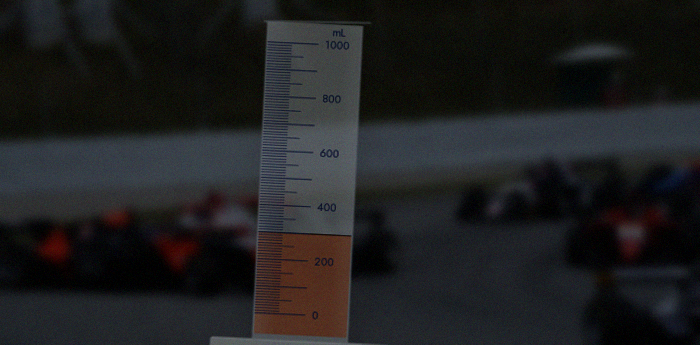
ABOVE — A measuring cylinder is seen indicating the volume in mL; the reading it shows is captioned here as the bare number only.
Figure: 300
